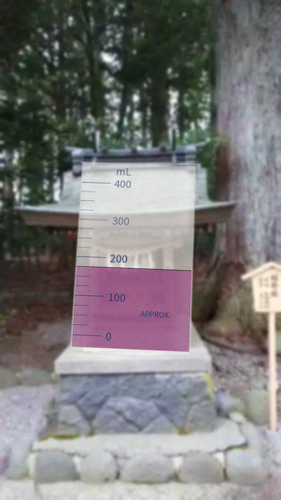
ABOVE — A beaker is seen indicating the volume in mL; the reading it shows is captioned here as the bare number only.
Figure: 175
